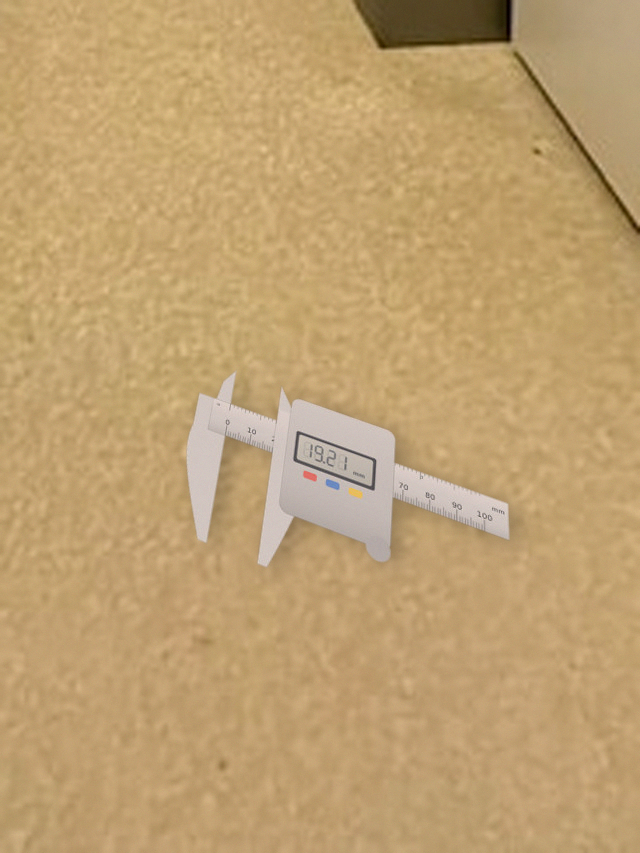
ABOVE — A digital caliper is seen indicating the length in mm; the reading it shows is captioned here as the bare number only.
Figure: 19.21
